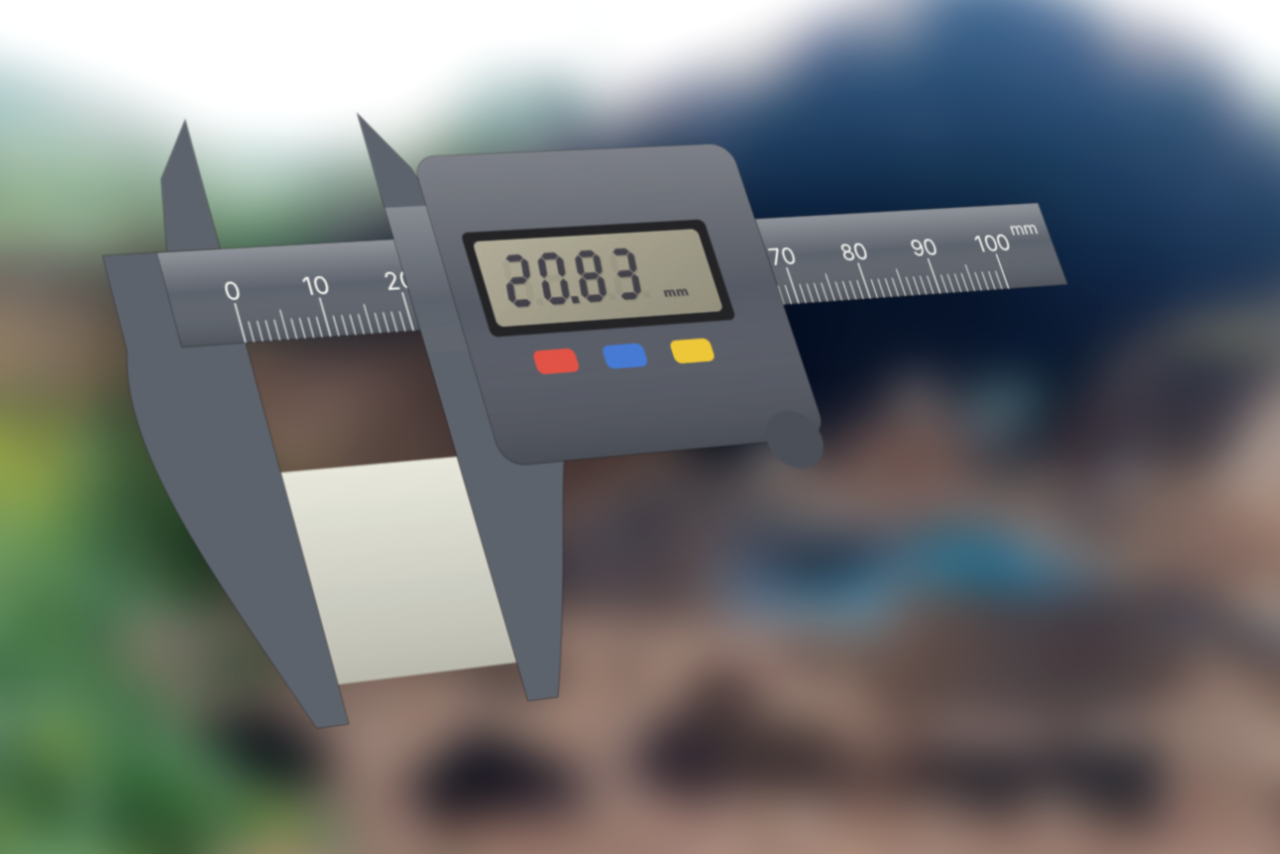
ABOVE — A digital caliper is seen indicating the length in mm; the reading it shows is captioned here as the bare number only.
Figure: 20.83
